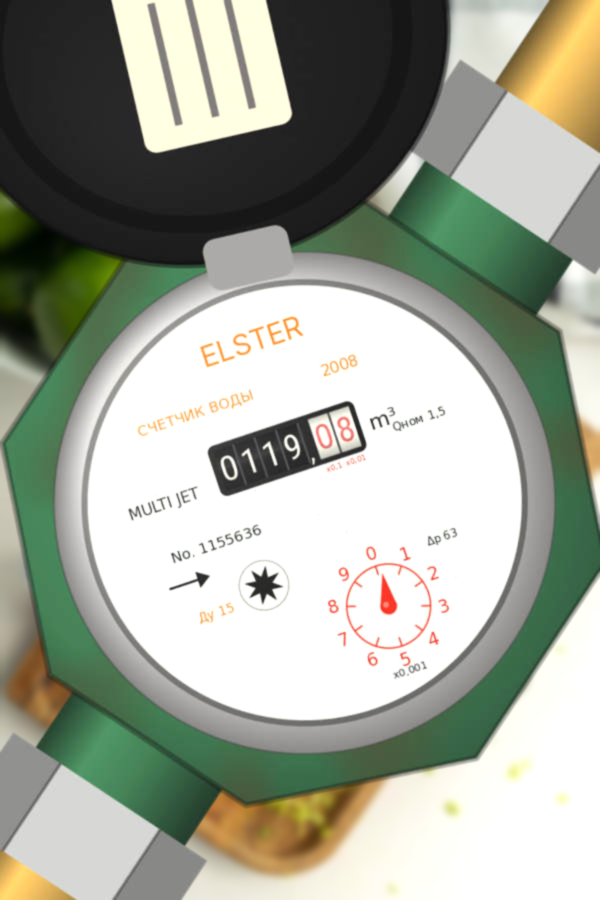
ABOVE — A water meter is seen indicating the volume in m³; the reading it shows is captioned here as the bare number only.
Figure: 119.080
